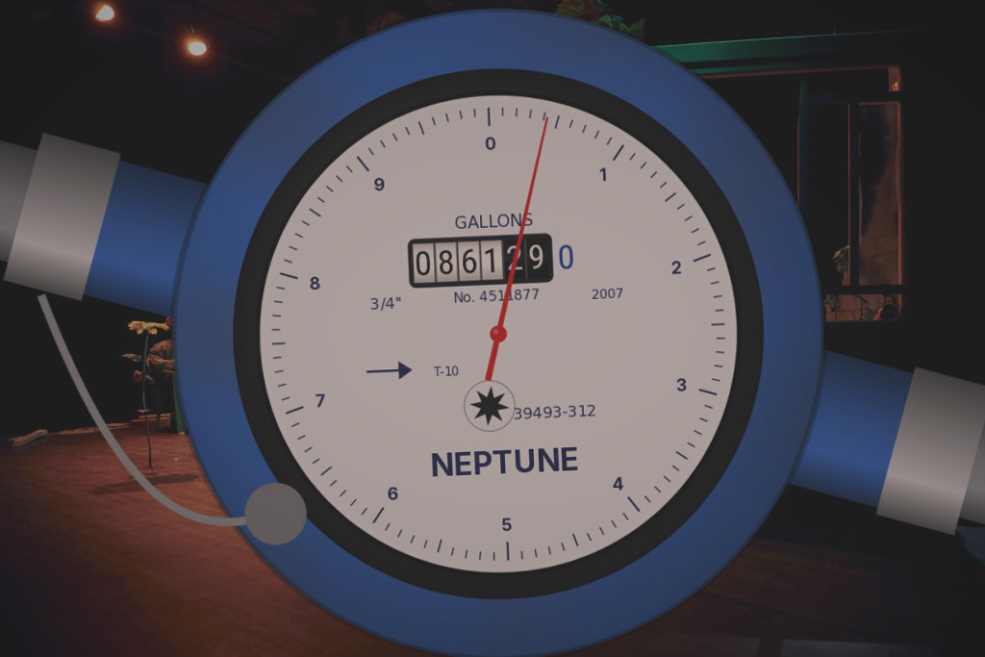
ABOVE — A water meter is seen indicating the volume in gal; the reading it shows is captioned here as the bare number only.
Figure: 861290.4
